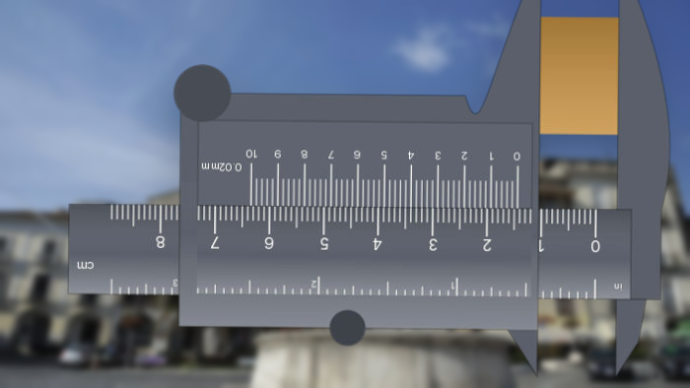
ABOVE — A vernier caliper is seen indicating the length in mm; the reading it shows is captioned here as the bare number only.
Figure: 14.4
